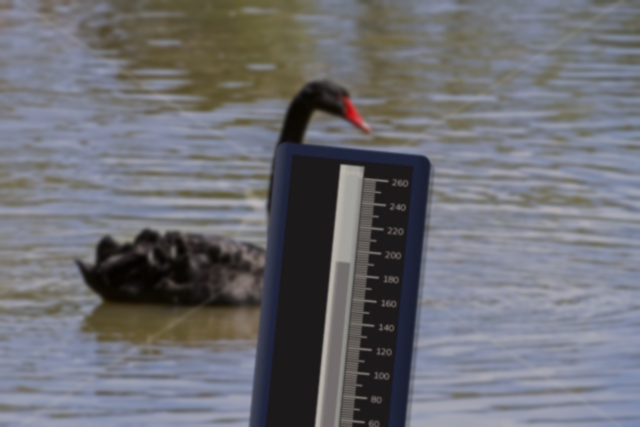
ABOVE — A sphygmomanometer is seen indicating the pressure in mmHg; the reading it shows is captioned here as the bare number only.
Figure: 190
